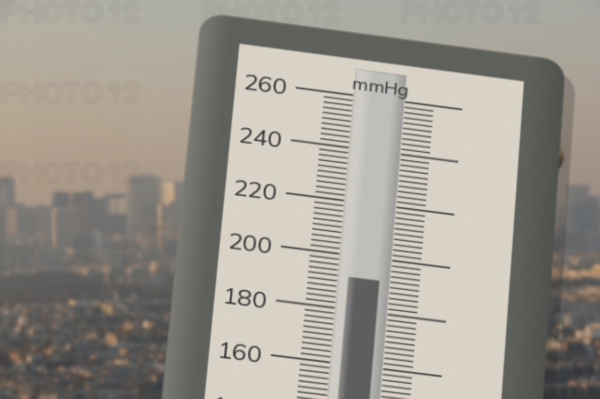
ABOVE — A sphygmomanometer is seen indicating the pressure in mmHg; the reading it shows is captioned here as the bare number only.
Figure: 192
